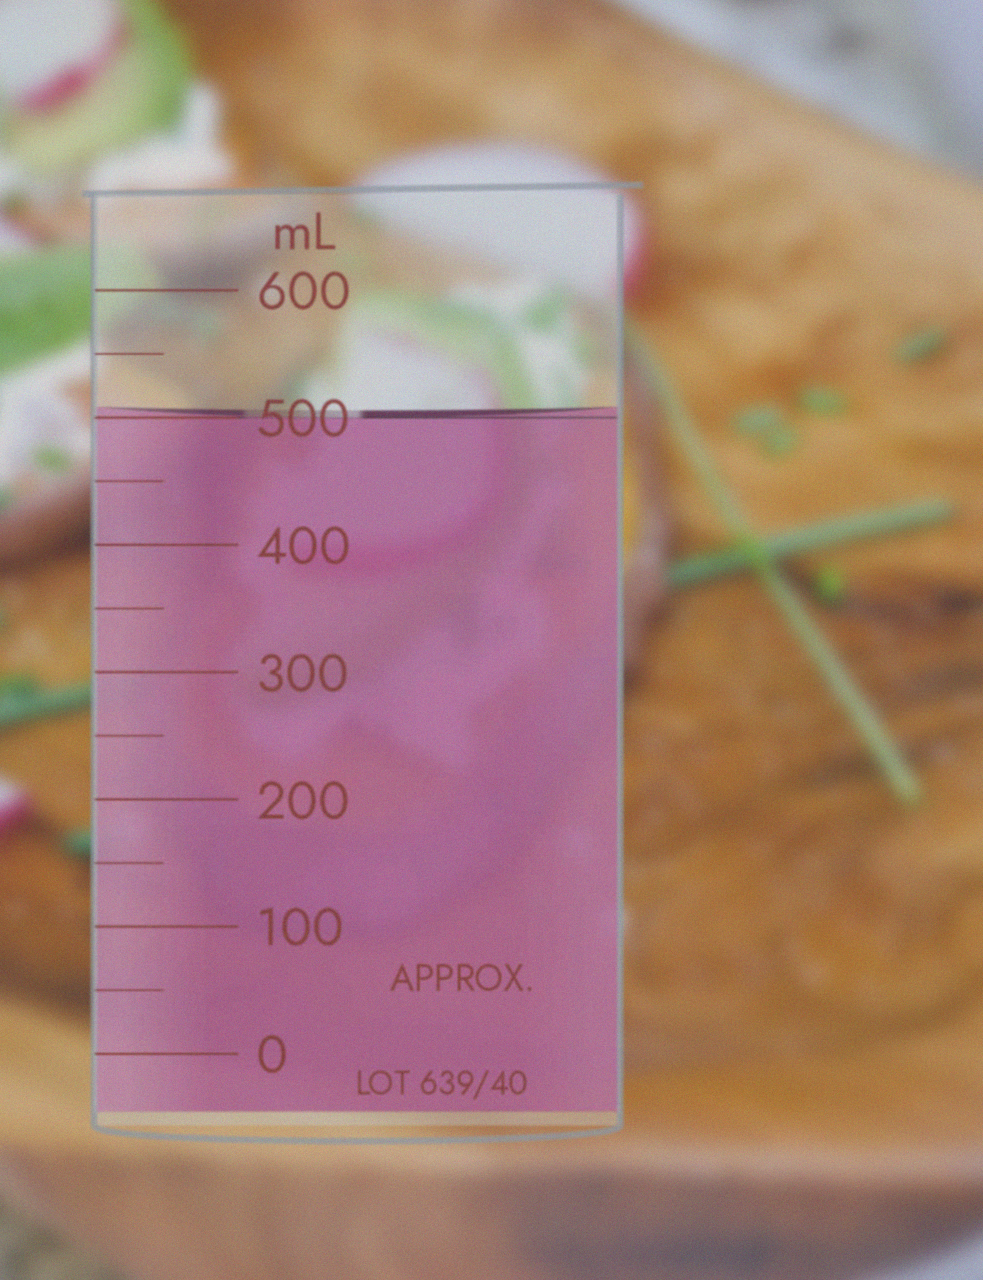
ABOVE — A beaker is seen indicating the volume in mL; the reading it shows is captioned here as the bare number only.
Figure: 500
